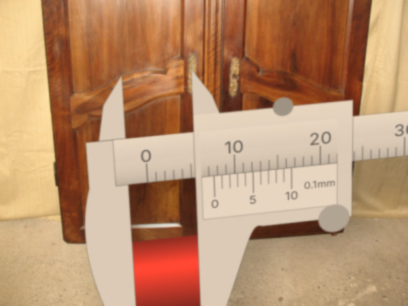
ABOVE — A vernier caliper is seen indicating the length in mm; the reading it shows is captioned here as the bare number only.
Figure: 7.6
